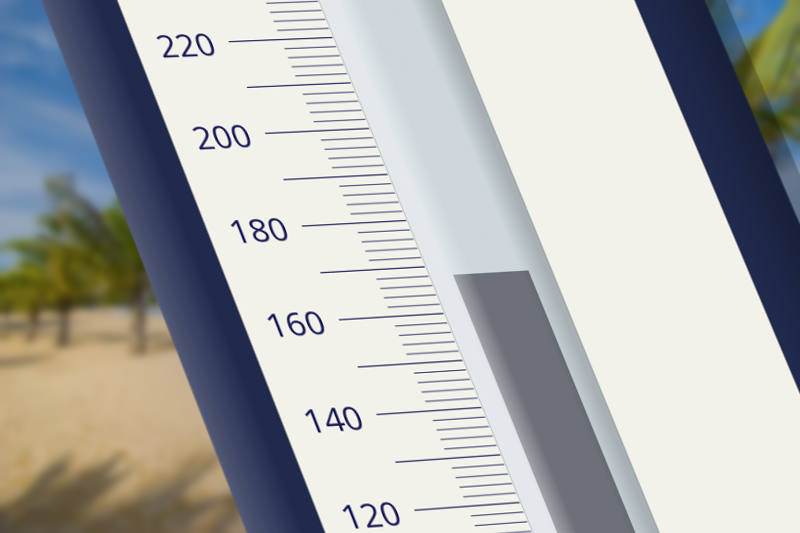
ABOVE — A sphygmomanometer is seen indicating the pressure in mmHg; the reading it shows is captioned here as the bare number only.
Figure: 168
